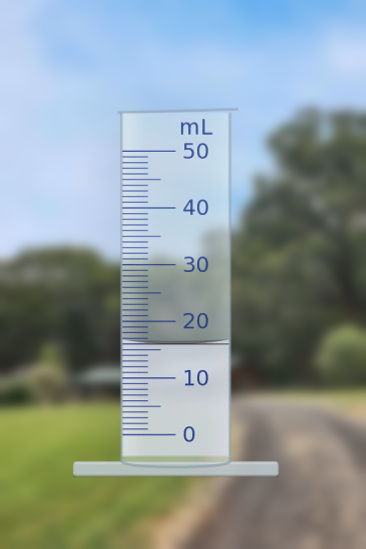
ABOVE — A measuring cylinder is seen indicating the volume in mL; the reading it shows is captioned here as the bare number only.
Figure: 16
